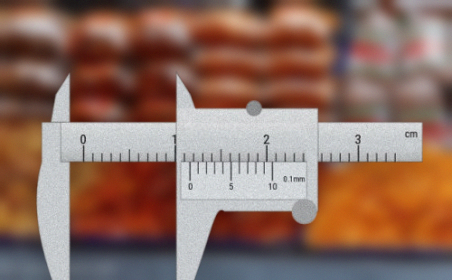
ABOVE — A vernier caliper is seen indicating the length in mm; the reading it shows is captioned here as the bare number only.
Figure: 11.6
